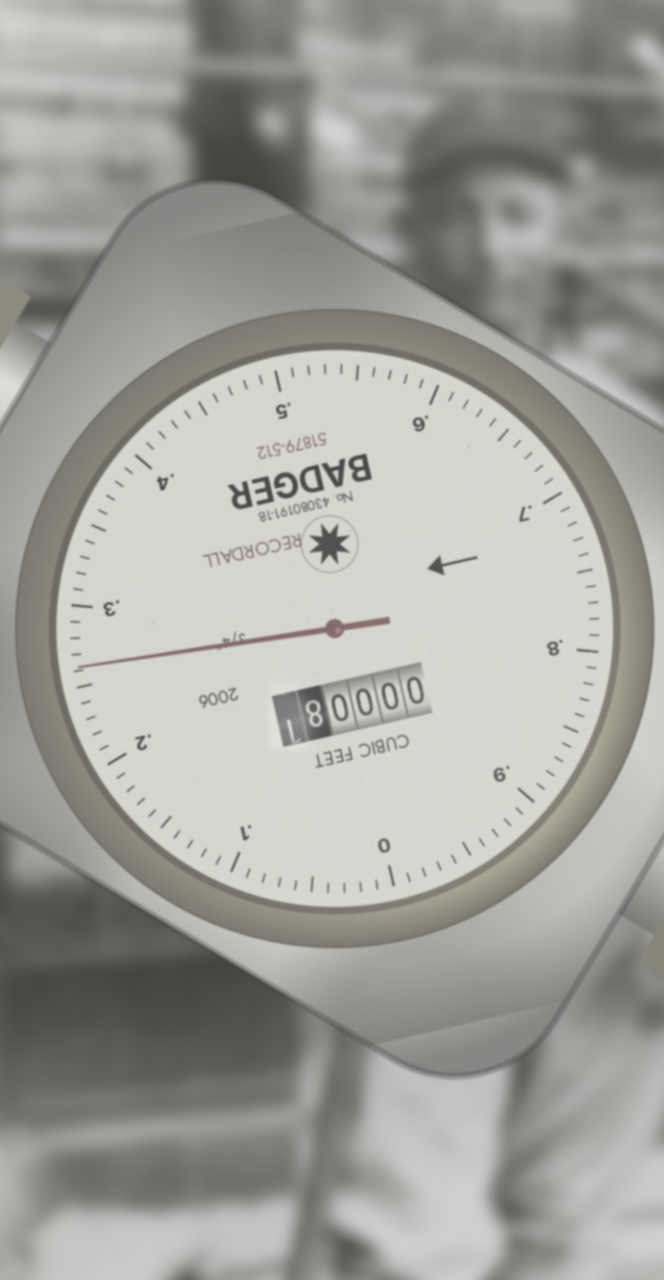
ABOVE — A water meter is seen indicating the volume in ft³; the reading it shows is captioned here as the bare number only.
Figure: 81.26
